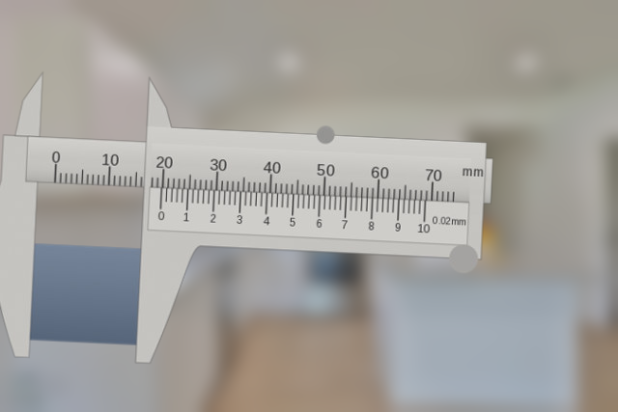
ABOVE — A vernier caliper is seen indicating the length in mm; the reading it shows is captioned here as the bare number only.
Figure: 19.8
